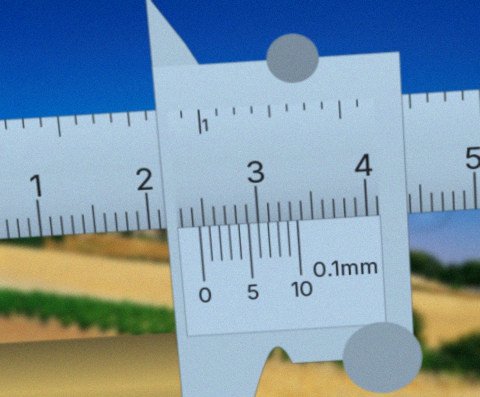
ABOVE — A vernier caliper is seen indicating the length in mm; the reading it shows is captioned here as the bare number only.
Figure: 24.6
